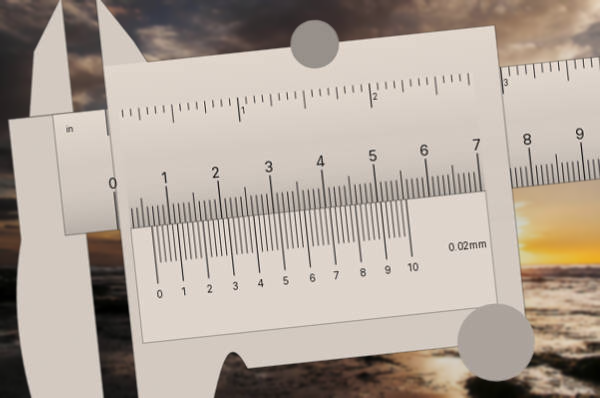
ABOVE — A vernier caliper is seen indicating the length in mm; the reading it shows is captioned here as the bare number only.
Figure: 6.5
